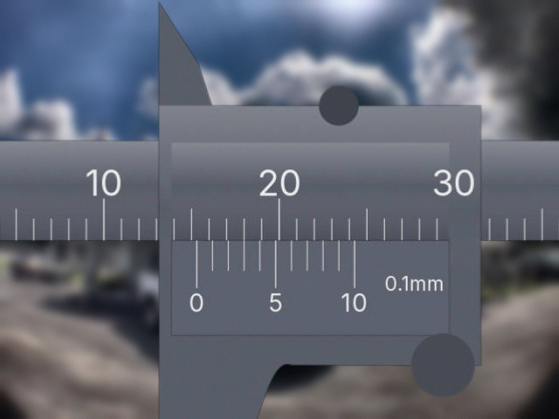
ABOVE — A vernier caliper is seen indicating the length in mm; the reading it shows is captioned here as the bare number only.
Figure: 15.3
